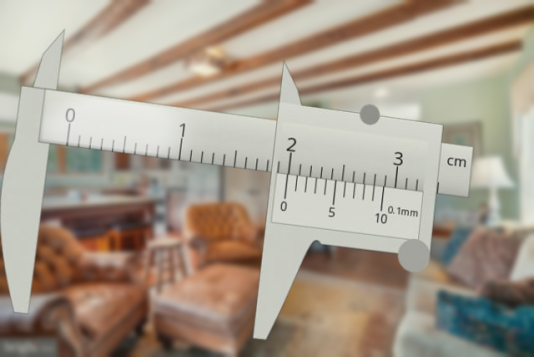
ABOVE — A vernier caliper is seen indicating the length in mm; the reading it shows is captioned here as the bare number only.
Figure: 19.9
